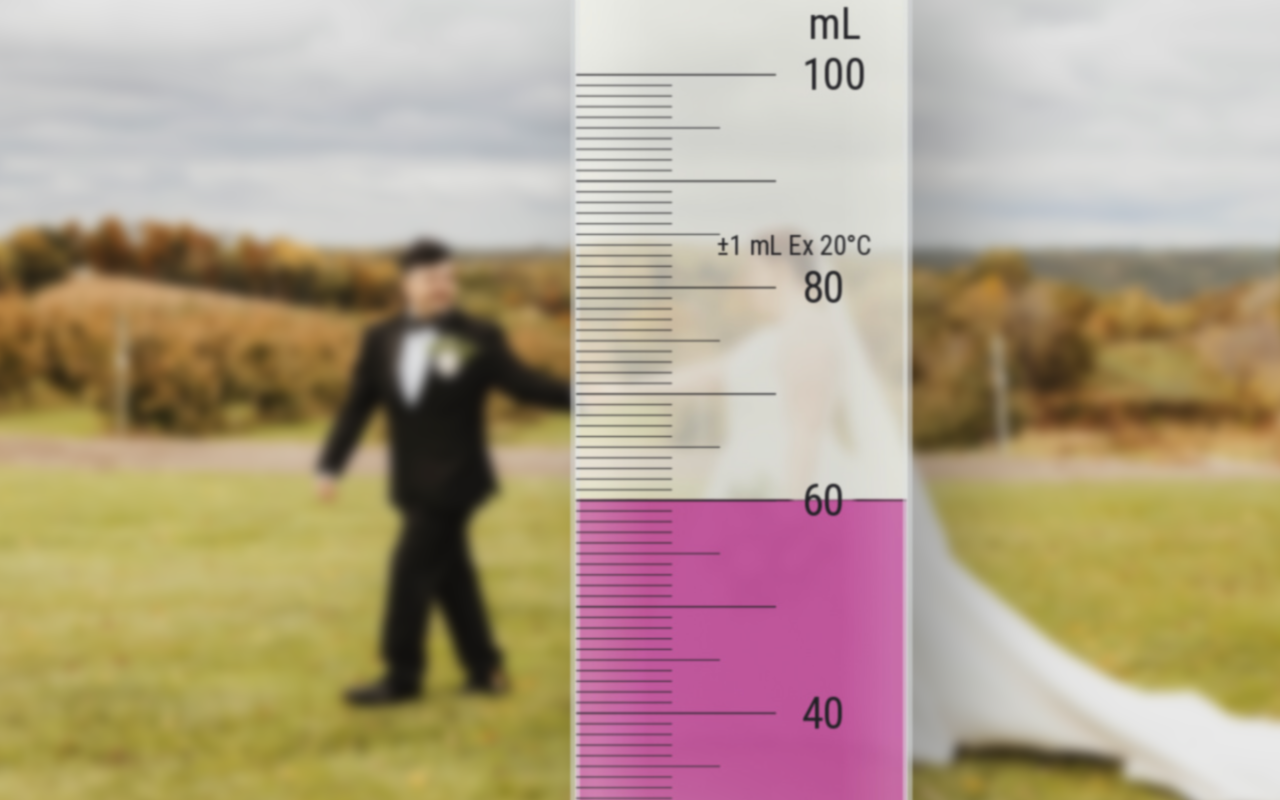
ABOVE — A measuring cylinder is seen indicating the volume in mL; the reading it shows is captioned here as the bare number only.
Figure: 60
